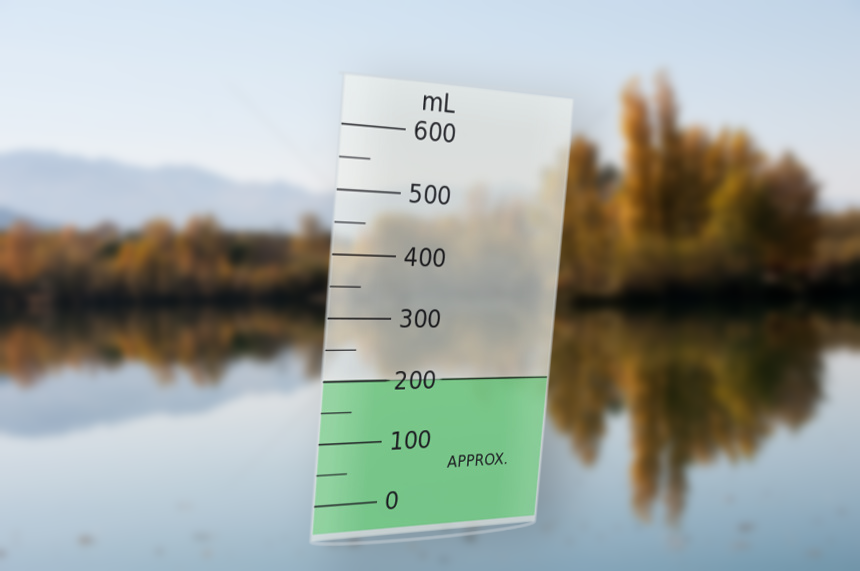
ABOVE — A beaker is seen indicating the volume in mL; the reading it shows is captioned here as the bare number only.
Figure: 200
